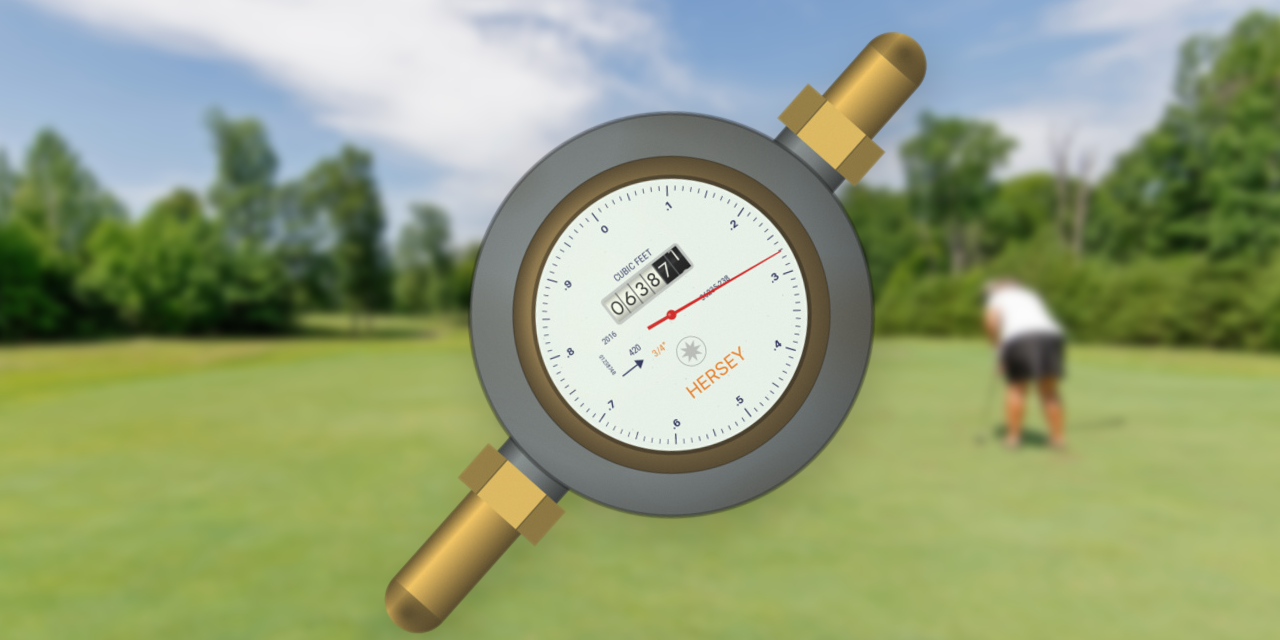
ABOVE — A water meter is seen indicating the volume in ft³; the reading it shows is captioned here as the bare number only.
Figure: 63871.27
